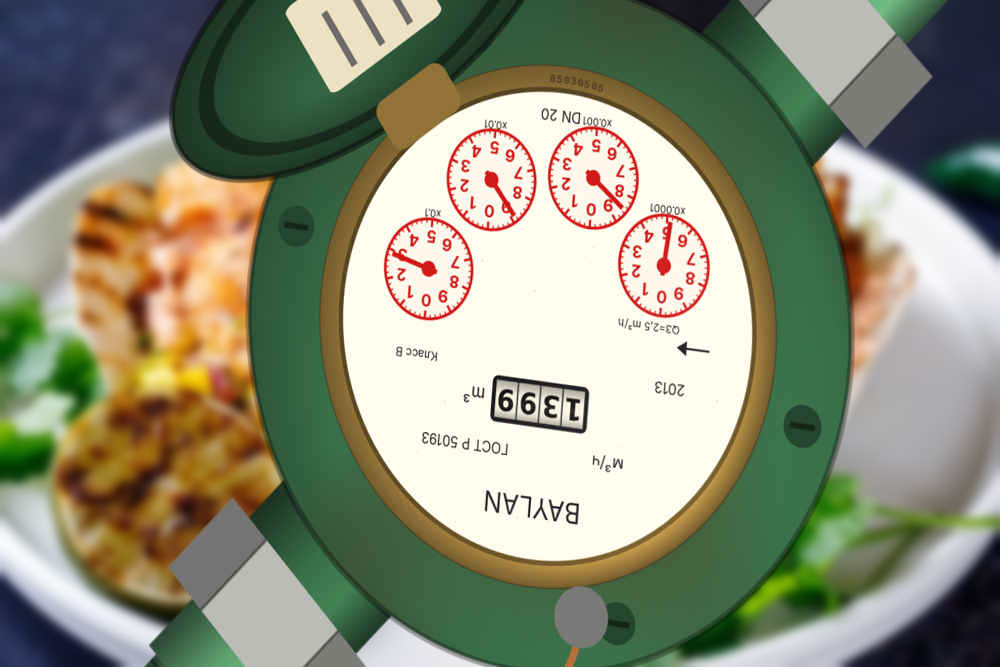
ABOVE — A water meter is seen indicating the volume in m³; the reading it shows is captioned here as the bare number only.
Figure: 1399.2885
